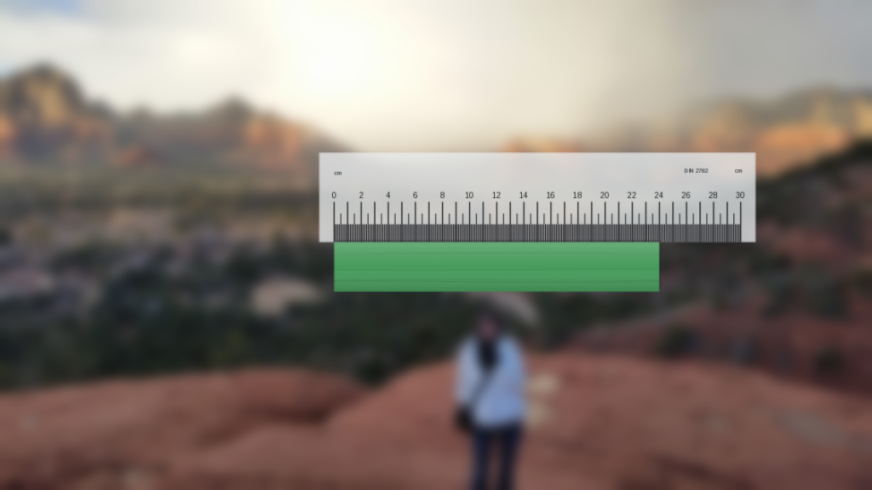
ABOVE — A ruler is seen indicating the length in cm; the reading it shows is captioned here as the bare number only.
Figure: 24
